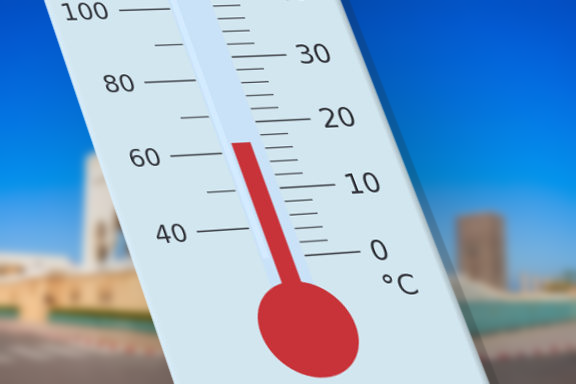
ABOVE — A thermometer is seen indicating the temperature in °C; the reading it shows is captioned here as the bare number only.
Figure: 17
